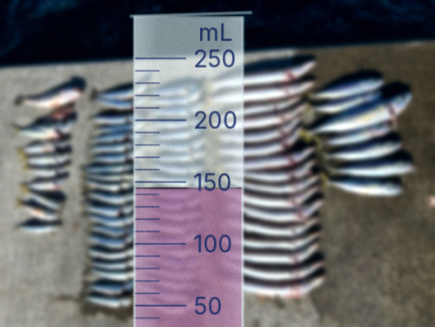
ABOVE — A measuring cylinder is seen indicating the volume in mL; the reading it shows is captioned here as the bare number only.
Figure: 145
